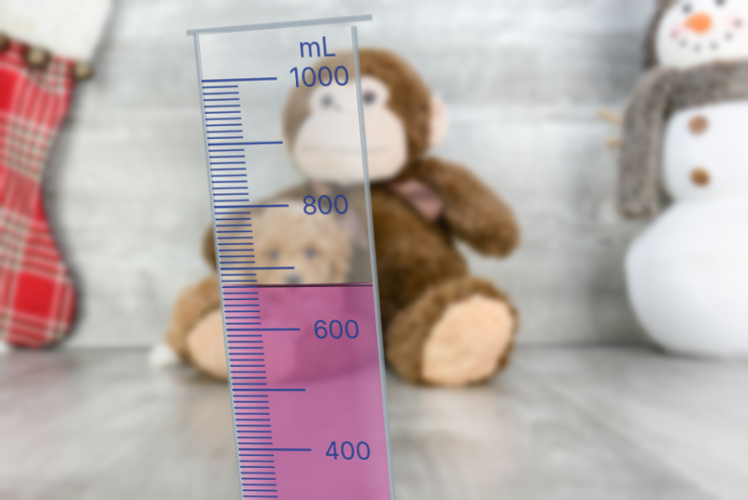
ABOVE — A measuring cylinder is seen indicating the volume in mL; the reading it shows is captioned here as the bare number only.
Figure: 670
